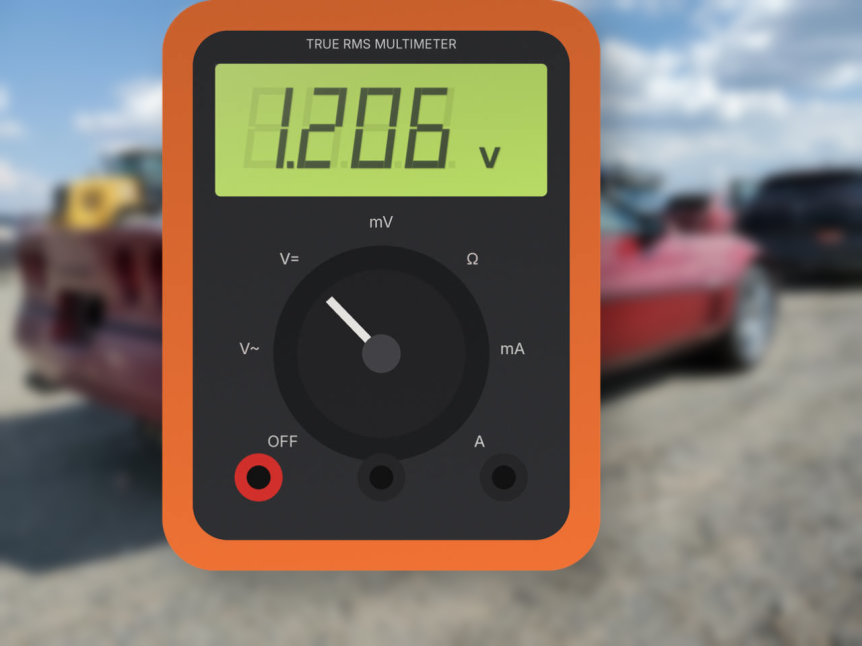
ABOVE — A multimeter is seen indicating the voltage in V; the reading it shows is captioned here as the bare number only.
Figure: 1.206
